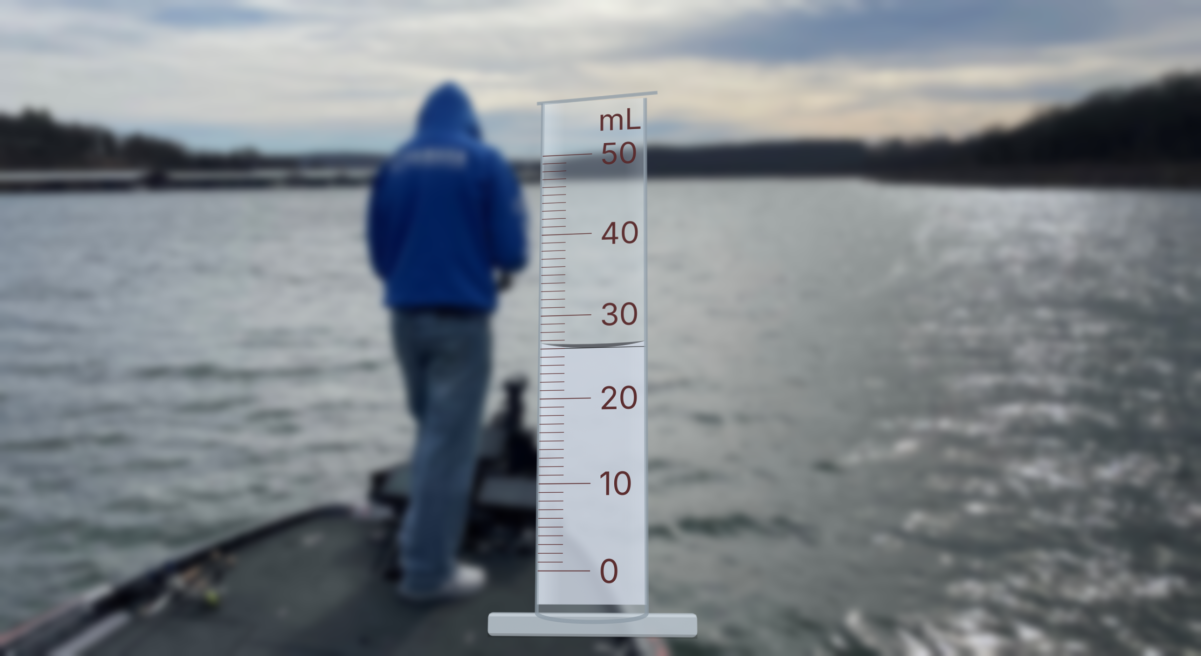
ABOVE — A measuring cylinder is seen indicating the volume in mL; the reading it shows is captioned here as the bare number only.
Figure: 26
